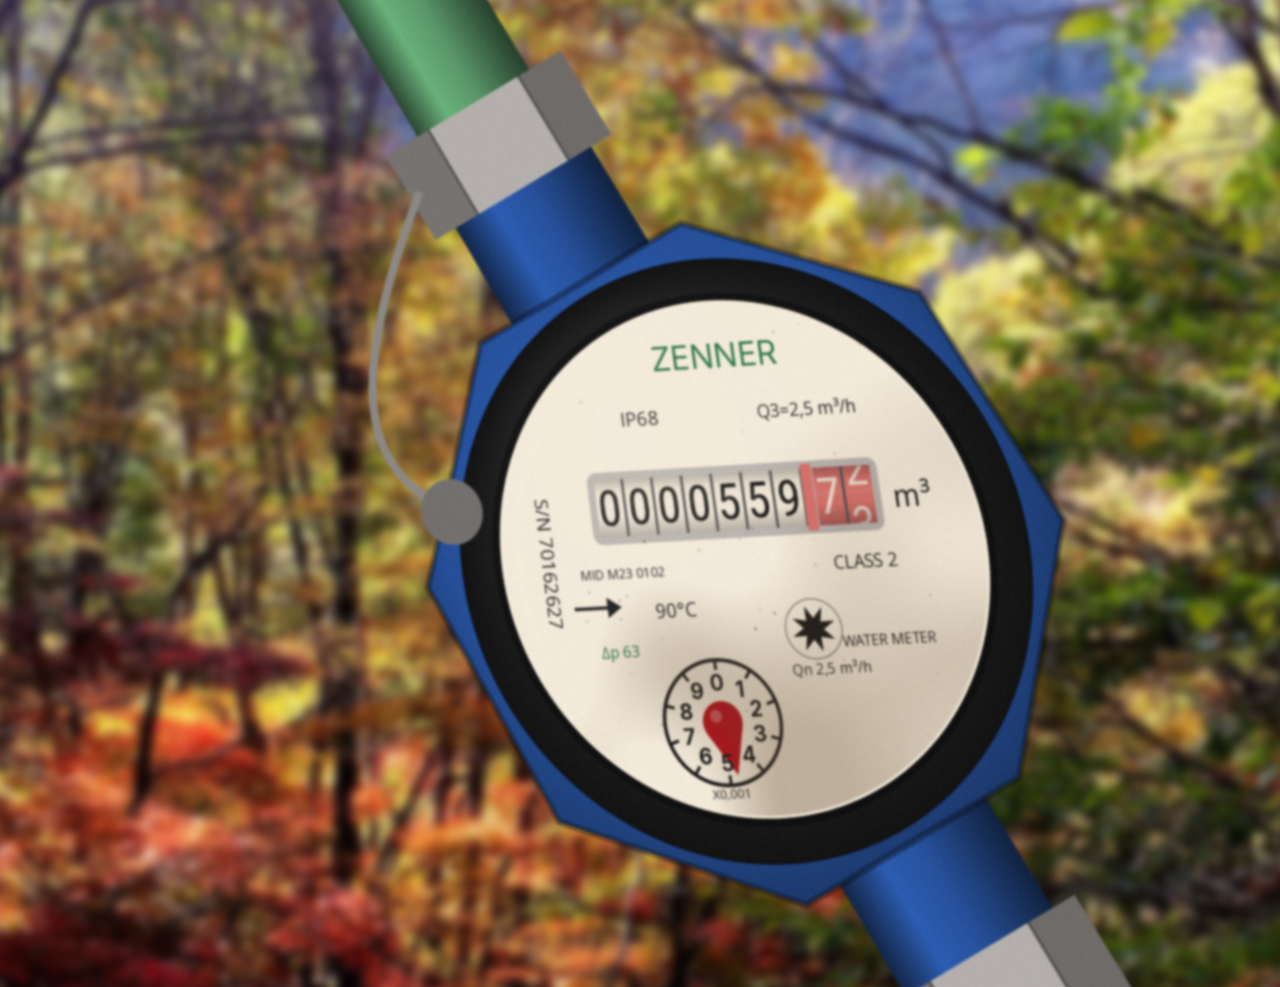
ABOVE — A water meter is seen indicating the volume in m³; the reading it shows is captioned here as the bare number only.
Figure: 559.724
